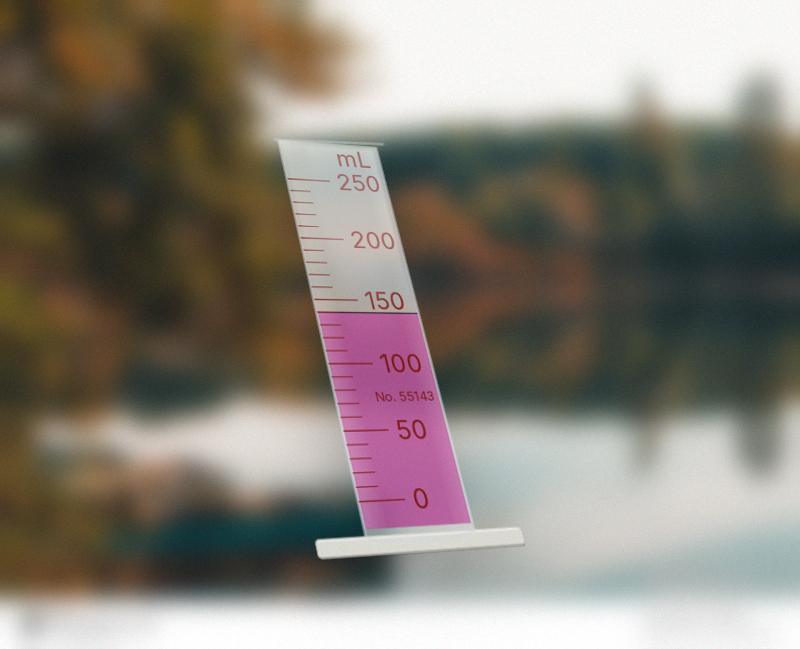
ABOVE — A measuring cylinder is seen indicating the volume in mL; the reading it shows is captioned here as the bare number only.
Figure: 140
